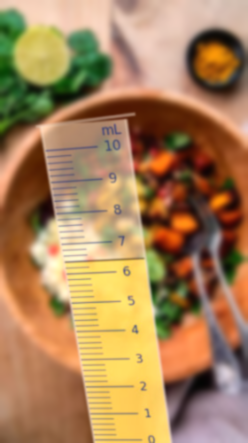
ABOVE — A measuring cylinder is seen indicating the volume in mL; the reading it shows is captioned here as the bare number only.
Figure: 6.4
